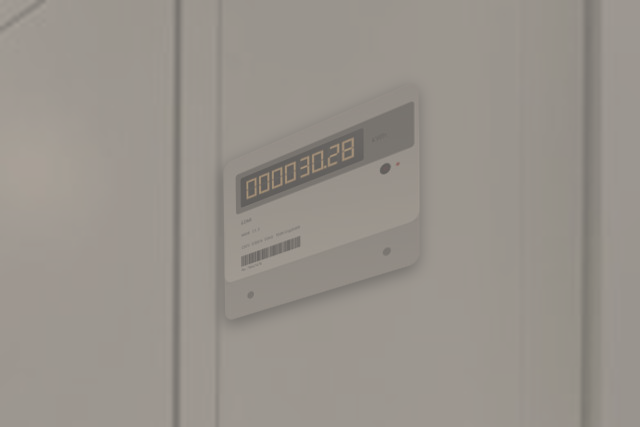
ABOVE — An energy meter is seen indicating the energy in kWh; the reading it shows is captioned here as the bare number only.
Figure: 30.28
